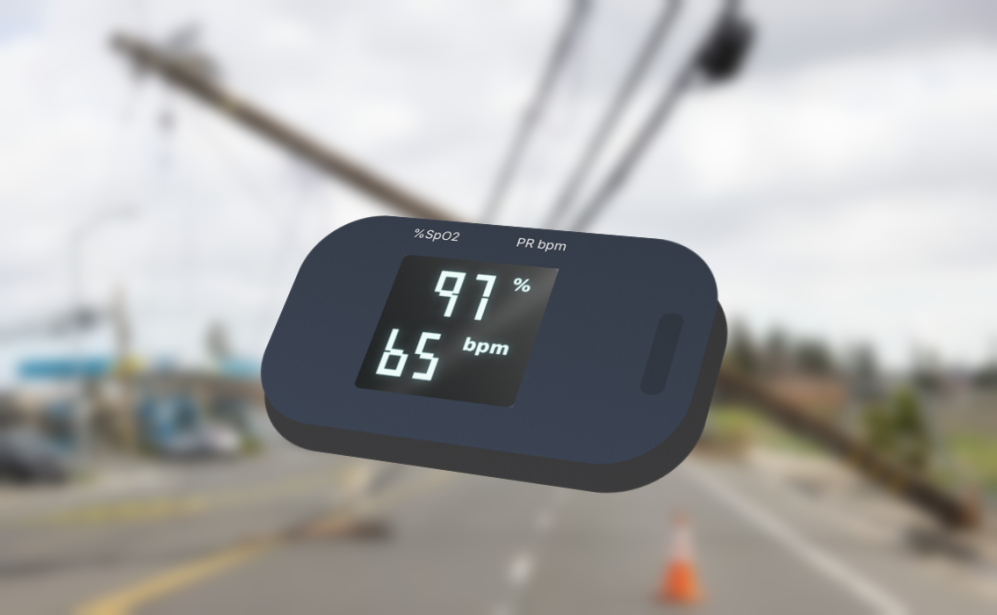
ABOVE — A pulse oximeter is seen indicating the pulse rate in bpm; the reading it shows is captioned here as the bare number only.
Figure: 65
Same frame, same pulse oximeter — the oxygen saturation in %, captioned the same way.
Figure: 97
